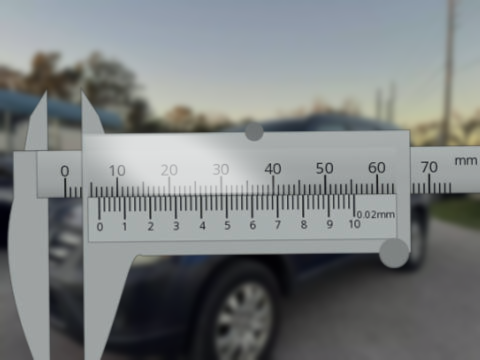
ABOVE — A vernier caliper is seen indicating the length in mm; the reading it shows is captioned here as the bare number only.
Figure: 6.5
